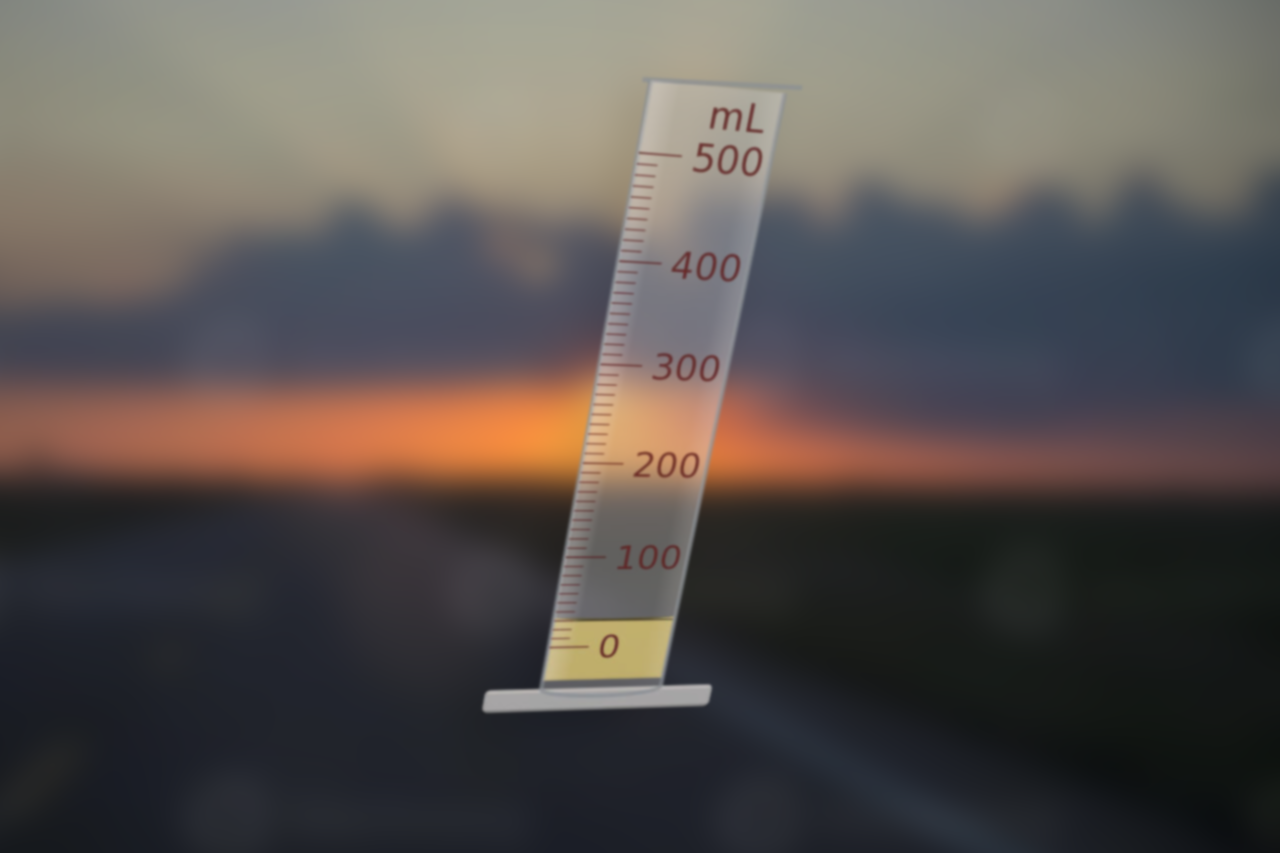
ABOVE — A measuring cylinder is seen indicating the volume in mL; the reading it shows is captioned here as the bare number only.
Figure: 30
